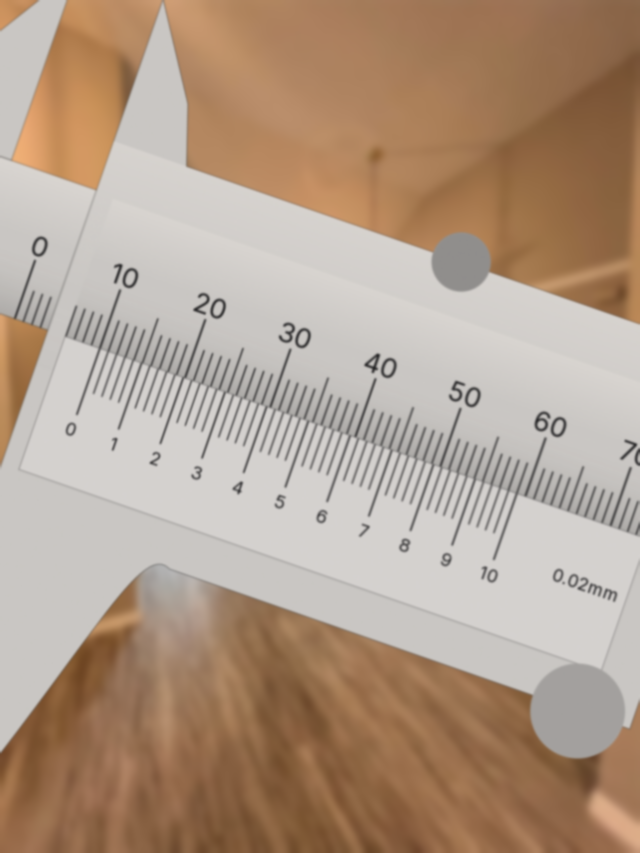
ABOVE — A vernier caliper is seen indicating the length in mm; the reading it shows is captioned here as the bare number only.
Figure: 10.0
